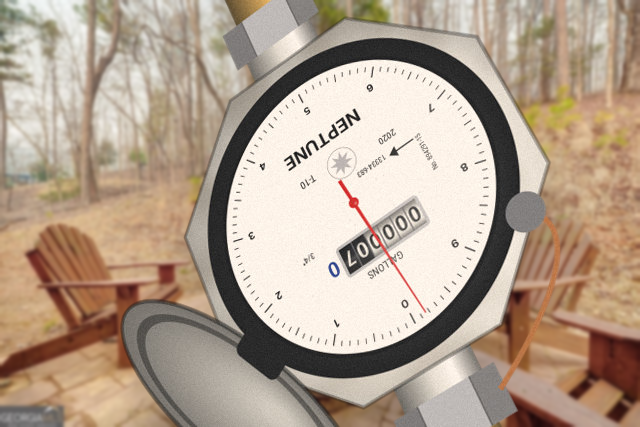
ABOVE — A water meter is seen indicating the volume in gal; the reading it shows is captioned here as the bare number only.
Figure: 69.8
